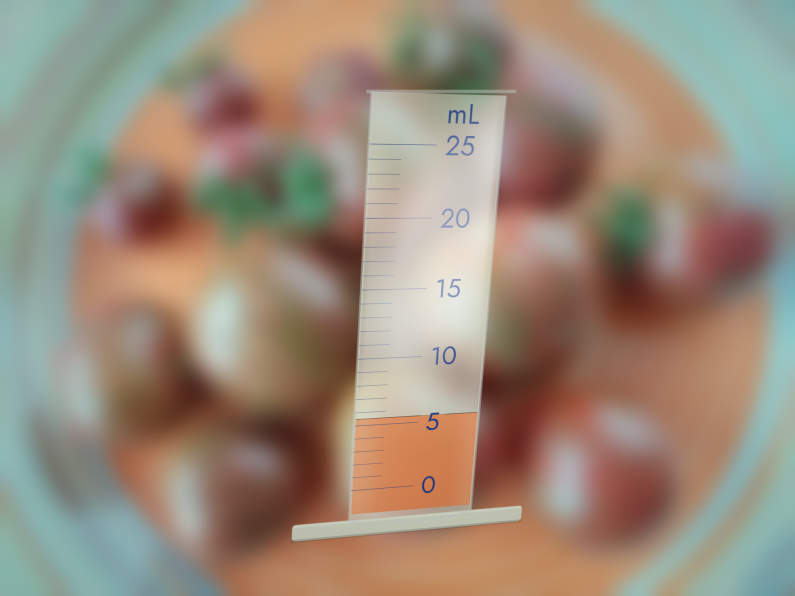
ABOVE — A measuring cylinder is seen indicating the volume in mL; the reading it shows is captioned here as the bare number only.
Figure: 5.5
